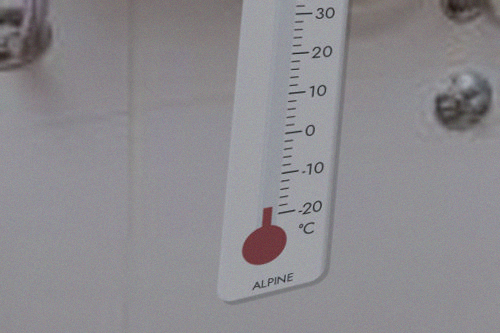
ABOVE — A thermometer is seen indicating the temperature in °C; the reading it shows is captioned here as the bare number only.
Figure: -18
